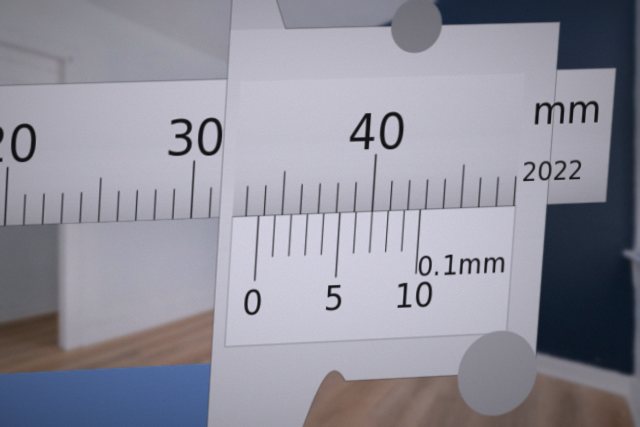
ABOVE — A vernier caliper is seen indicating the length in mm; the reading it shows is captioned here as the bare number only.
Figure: 33.7
